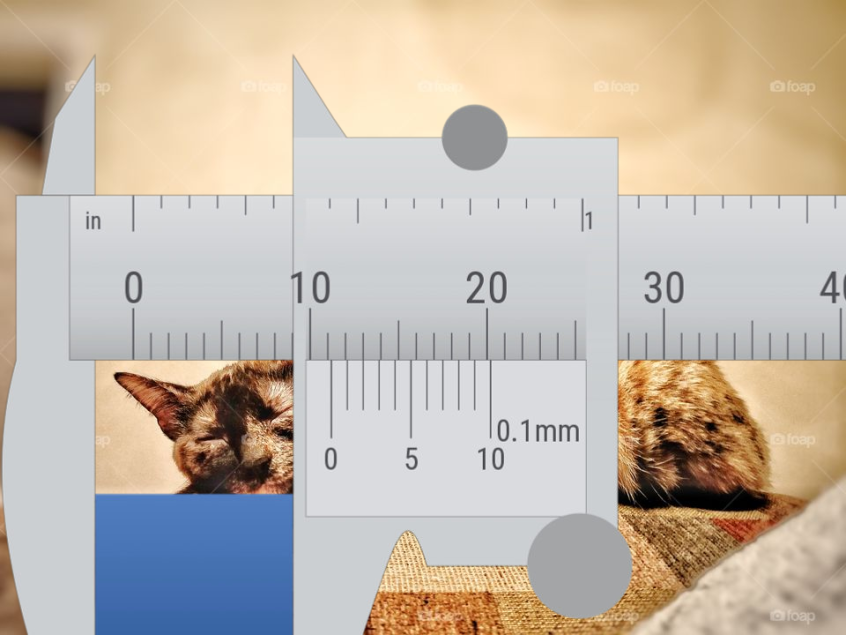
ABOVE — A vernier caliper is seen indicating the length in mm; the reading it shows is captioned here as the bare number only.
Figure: 11.2
